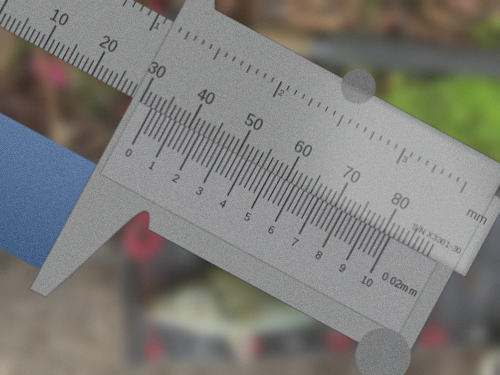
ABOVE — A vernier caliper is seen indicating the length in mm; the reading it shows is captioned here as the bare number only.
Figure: 32.4
